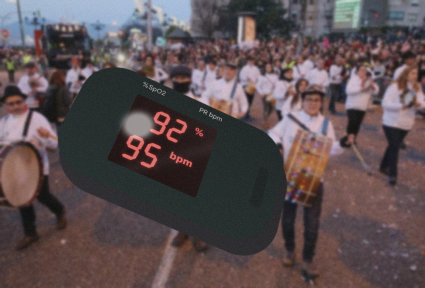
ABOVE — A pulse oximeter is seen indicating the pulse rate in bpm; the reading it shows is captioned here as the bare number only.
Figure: 95
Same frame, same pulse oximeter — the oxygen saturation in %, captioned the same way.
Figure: 92
